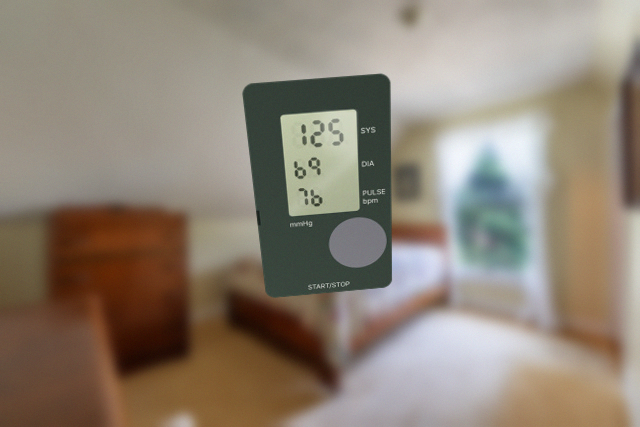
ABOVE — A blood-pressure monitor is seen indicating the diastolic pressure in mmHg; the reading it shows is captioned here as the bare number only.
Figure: 69
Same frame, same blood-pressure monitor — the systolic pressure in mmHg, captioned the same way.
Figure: 125
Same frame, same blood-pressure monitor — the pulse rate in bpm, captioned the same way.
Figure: 76
